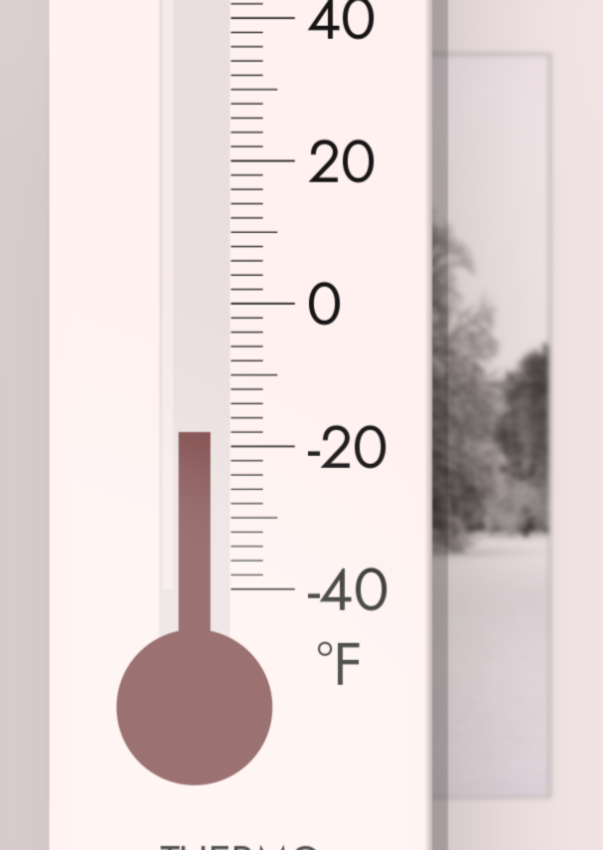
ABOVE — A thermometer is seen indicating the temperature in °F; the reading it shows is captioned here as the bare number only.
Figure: -18
